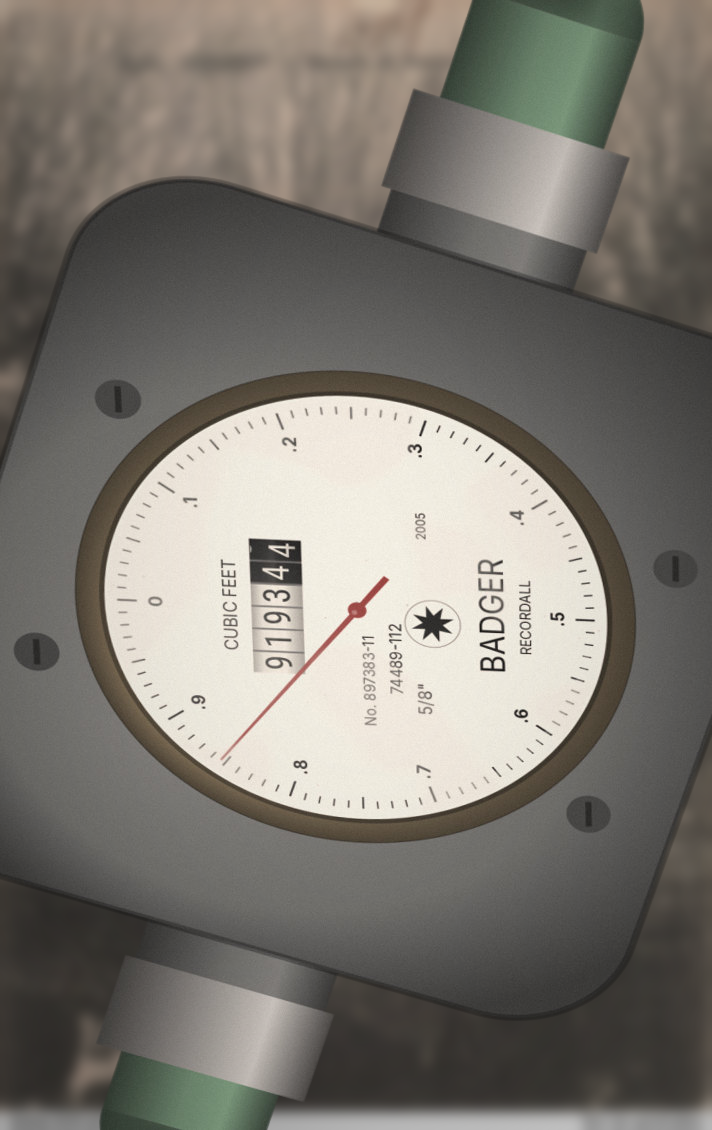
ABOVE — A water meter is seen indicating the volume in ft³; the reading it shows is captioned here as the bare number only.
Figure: 919343.85
